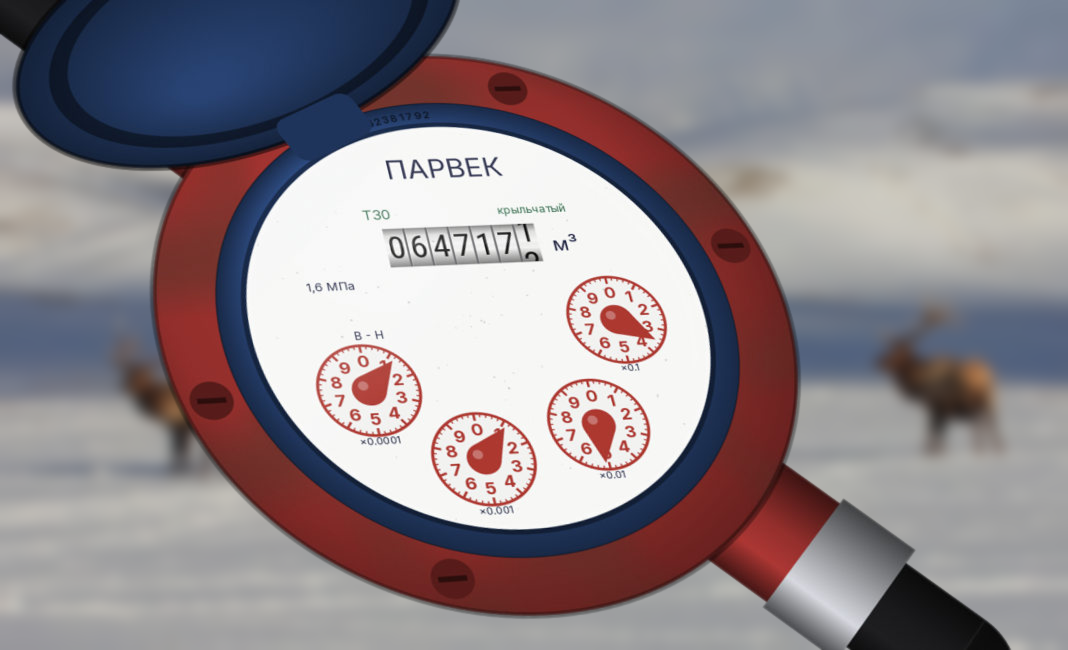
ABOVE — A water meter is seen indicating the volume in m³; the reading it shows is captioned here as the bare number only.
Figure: 647171.3511
